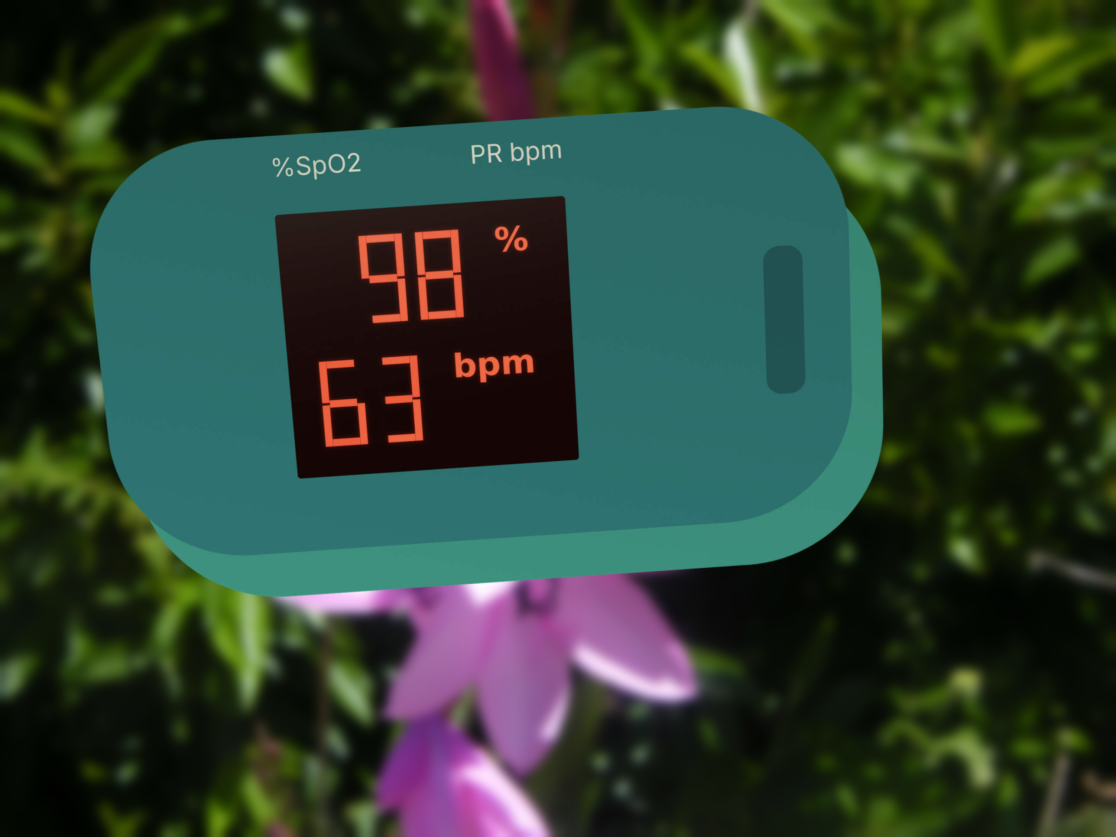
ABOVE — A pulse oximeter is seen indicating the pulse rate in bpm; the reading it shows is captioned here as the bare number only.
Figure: 63
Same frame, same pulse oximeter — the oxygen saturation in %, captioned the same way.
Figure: 98
